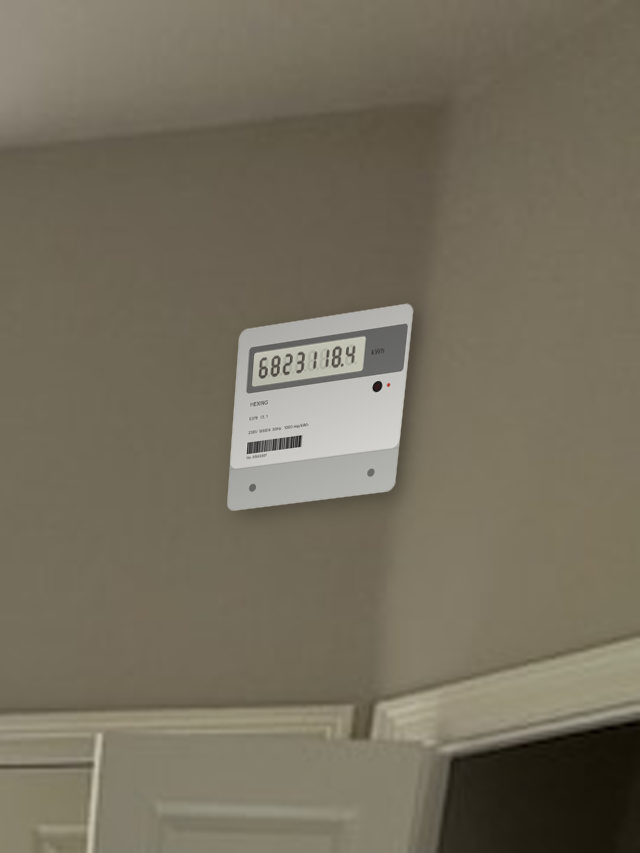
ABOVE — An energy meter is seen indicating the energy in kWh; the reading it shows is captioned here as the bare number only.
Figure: 6823118.4
